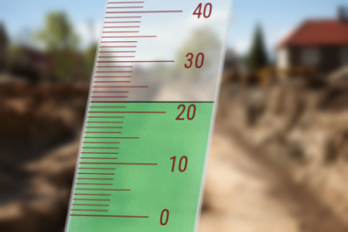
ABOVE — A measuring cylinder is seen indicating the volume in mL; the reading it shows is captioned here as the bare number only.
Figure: 22
